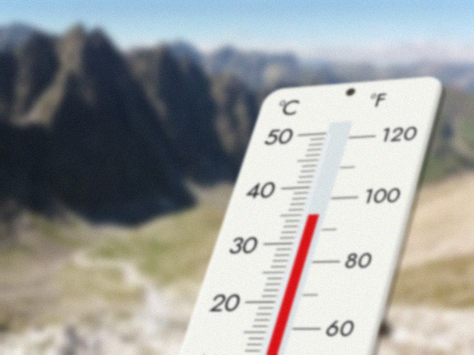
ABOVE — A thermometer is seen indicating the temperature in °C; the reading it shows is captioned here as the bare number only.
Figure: 35
